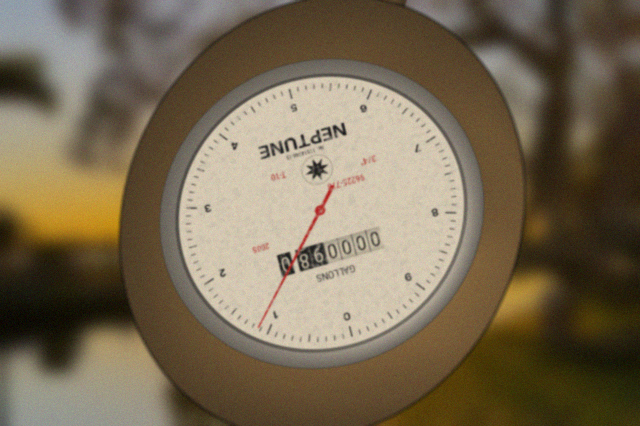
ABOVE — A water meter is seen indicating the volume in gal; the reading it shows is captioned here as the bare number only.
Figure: 981.1
